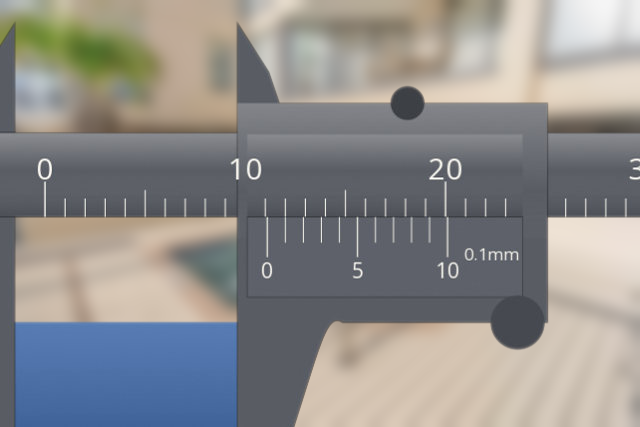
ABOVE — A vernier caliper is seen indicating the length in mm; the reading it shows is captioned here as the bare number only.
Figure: 11.1
